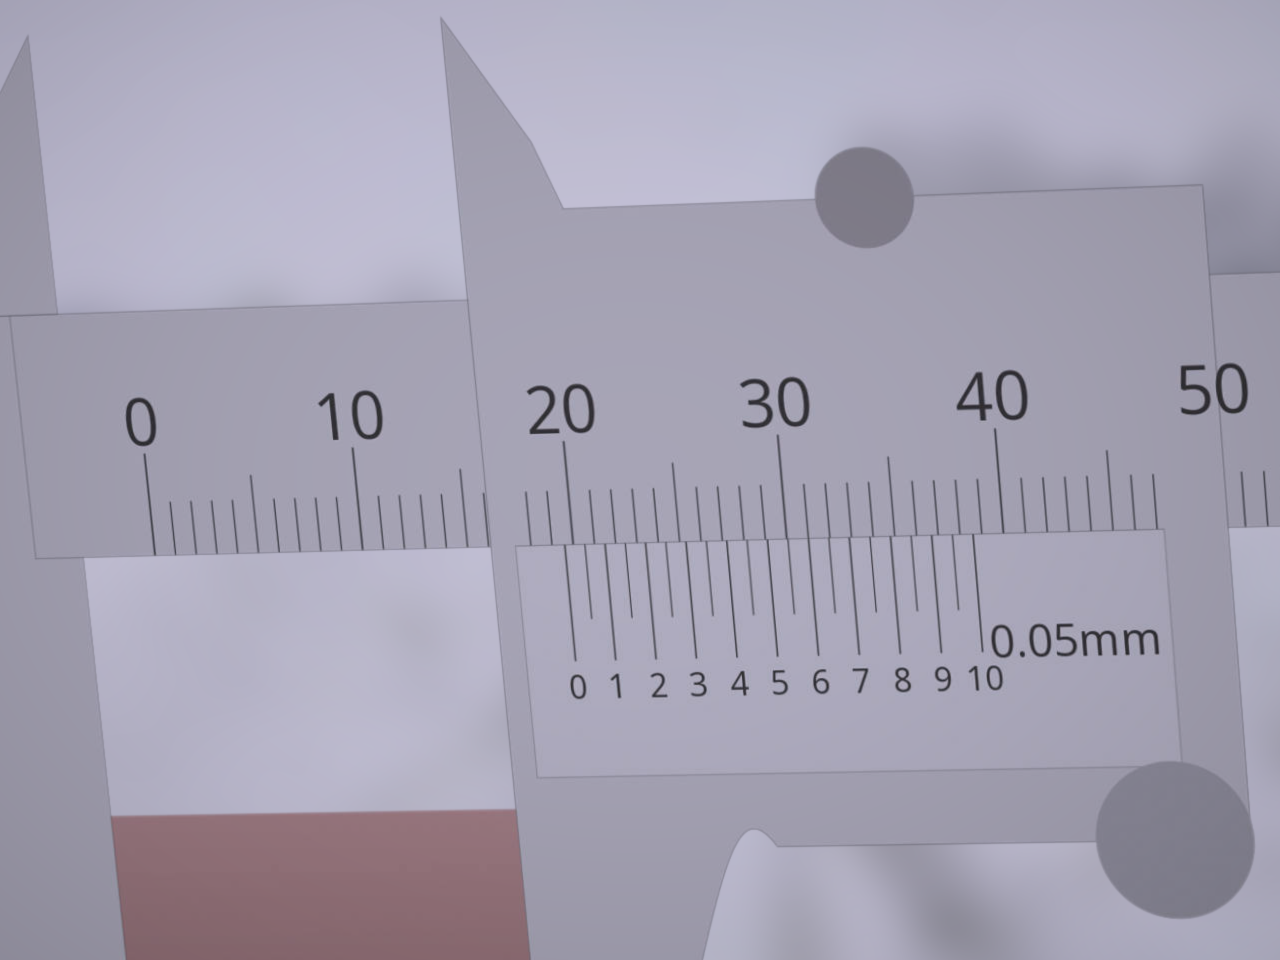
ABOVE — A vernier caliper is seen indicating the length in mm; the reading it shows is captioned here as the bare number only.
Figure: 19.6
